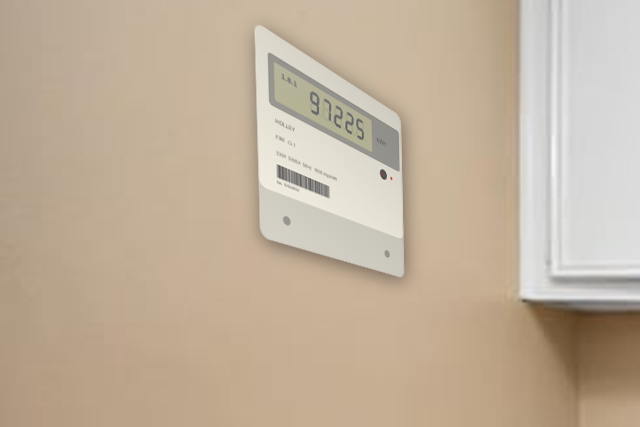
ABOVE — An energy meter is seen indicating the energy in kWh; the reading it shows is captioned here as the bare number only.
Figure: 97225
